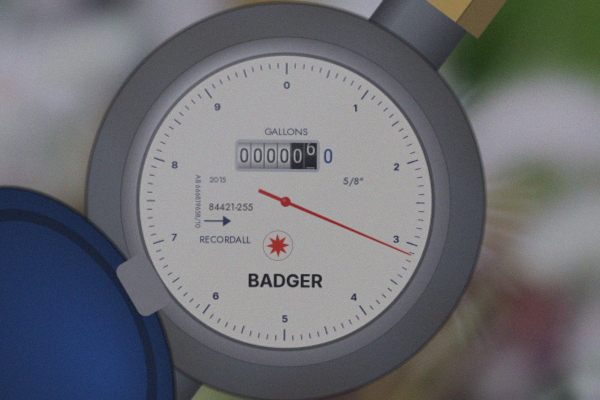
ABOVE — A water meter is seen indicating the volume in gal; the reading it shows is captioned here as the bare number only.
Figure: 63.1
